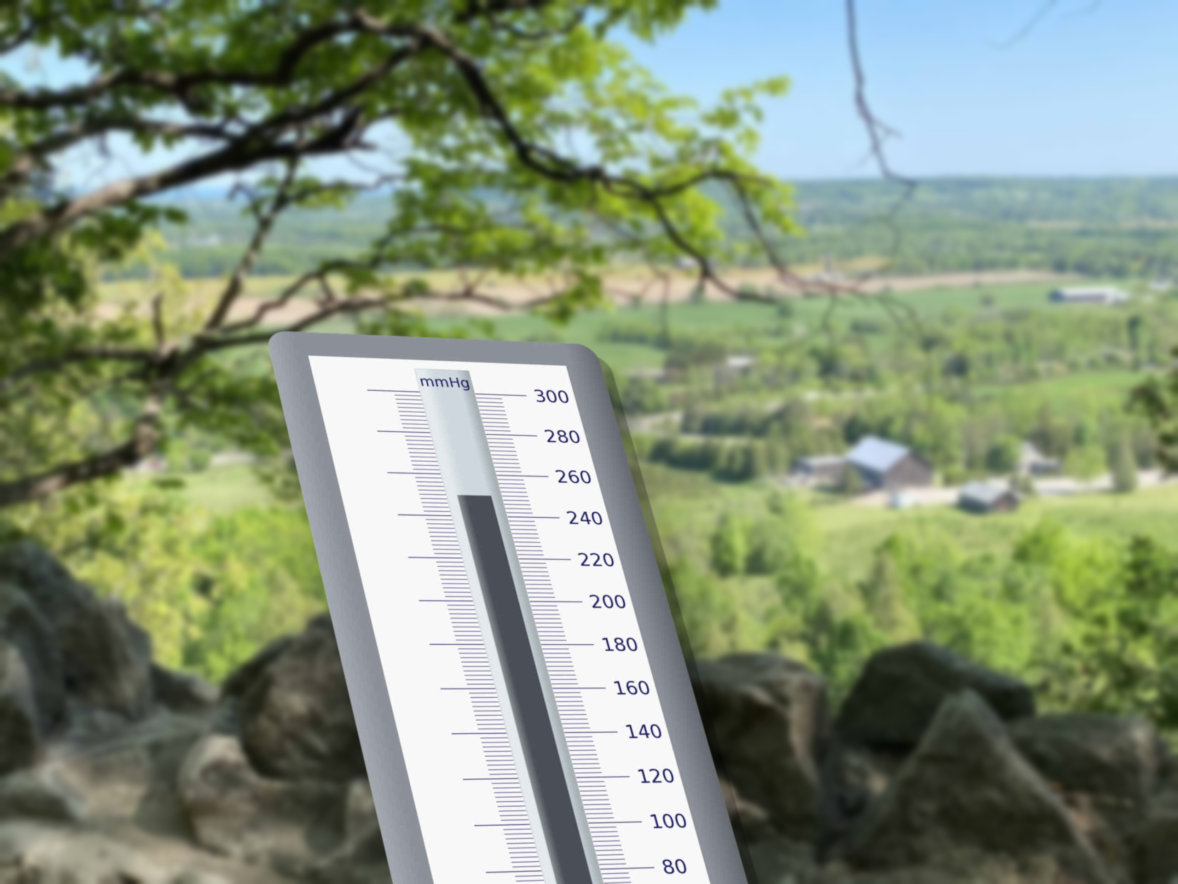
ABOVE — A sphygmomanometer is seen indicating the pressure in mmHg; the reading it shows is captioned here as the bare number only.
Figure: 250
